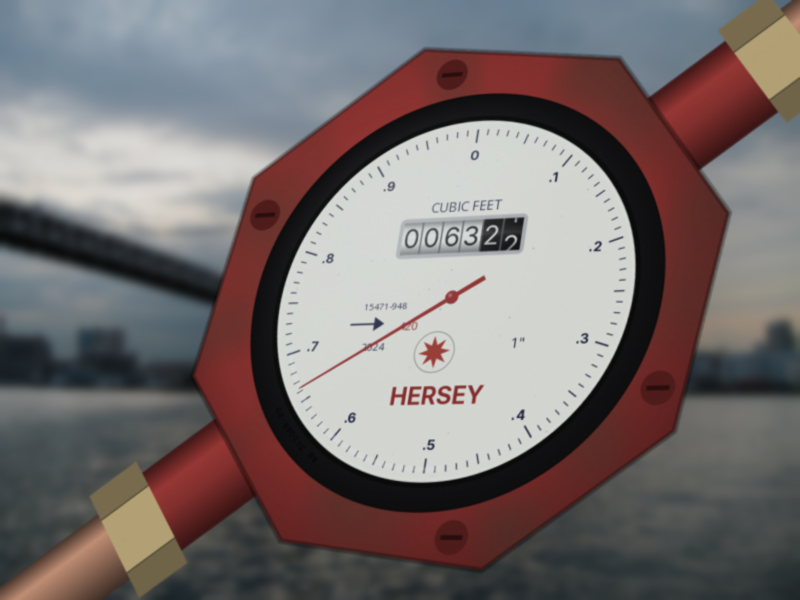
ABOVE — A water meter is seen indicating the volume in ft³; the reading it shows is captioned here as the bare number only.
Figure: 6321.66
